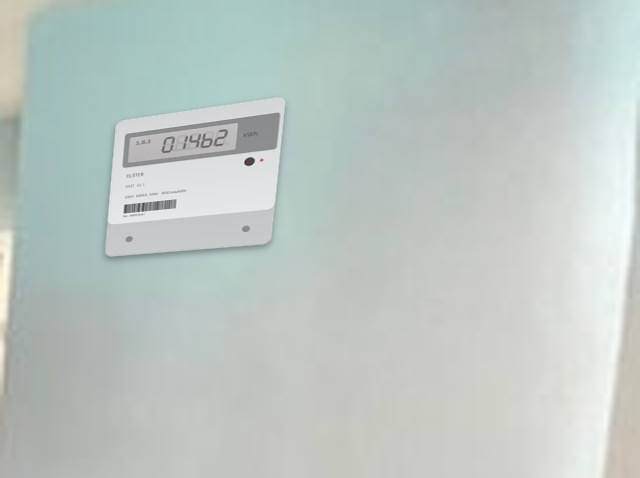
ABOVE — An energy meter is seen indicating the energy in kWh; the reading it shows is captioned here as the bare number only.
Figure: 1462
